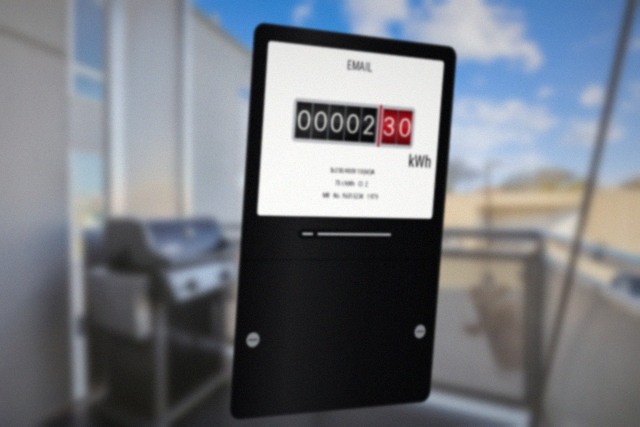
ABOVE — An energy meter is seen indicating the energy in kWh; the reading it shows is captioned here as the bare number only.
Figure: 2.30
